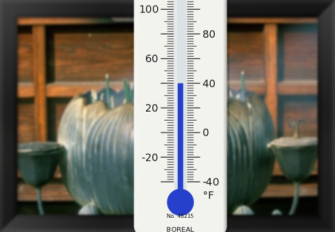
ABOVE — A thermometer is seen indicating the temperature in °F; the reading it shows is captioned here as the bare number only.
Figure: 40
